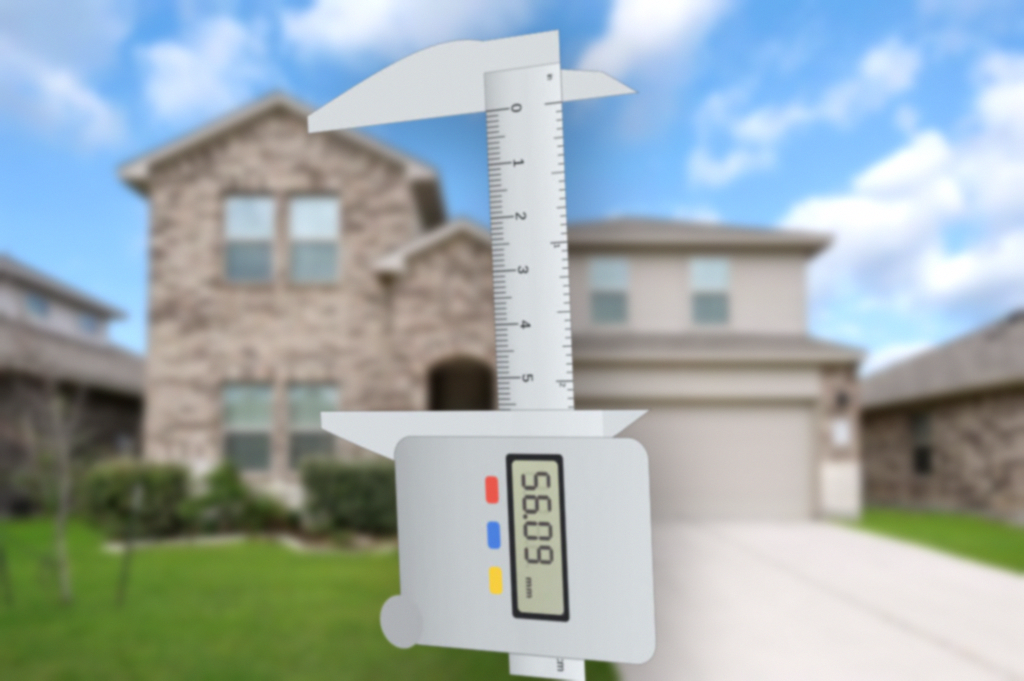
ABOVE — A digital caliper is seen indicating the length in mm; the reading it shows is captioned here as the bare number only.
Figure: 56.09
